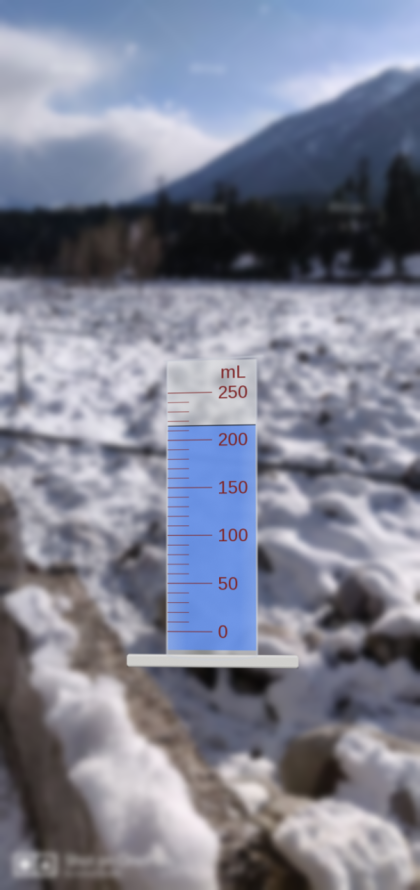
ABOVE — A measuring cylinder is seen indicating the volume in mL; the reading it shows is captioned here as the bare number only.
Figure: 215
